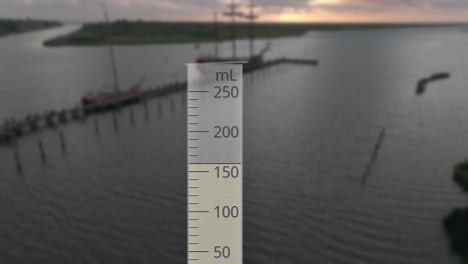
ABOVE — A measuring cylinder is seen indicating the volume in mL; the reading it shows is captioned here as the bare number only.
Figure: 160
